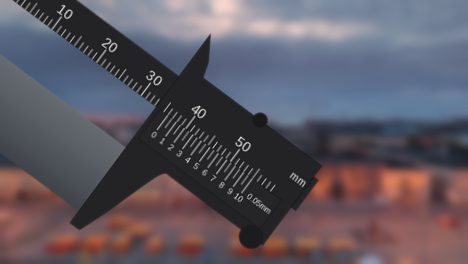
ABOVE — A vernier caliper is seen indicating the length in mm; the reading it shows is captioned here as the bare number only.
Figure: 36.0
